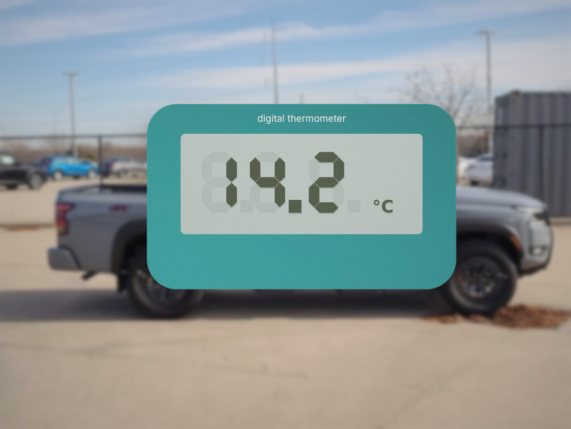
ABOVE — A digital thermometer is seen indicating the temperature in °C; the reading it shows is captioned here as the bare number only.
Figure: 14.2
